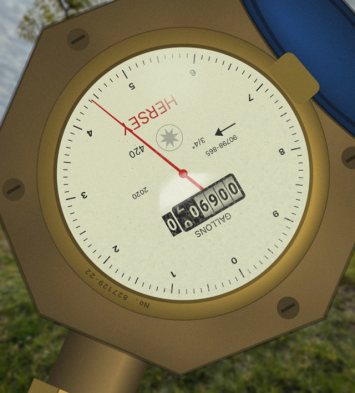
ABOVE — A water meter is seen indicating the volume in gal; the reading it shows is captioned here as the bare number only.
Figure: 69064.4
